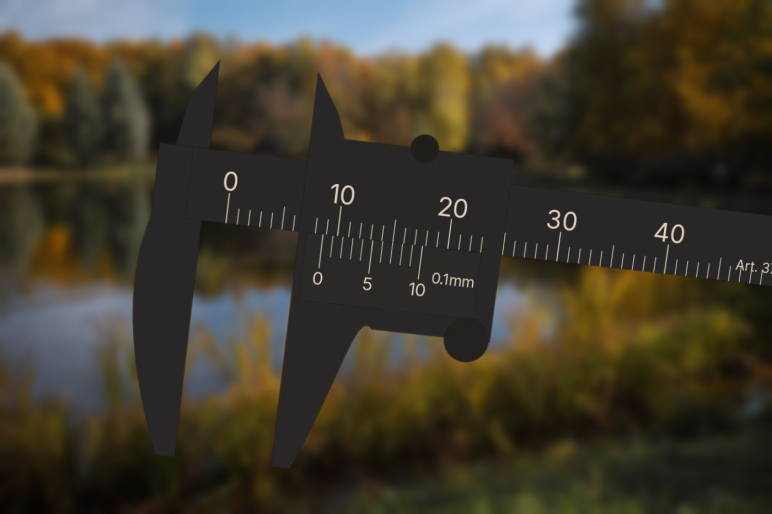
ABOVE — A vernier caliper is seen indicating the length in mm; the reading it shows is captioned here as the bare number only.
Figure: 8.7
